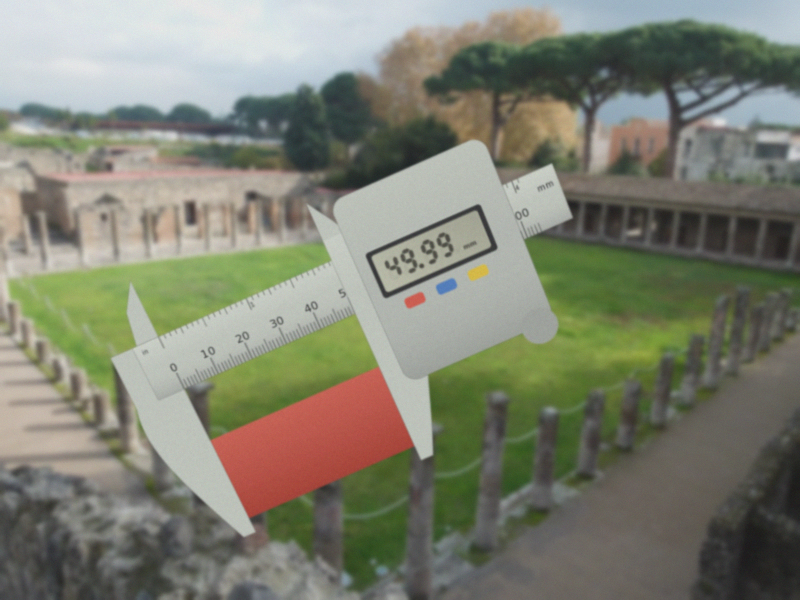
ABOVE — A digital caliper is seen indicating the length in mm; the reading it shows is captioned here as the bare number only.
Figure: 49.99
